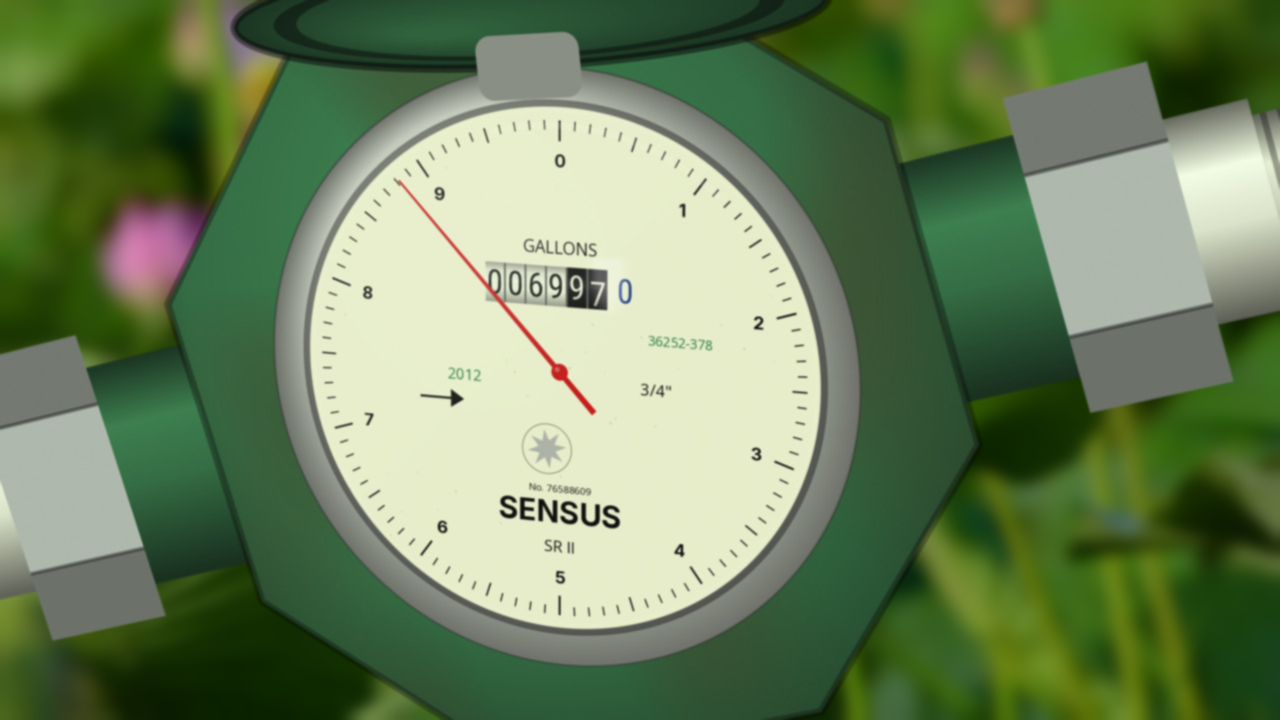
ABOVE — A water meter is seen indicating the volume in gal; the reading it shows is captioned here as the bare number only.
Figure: 69968.8
